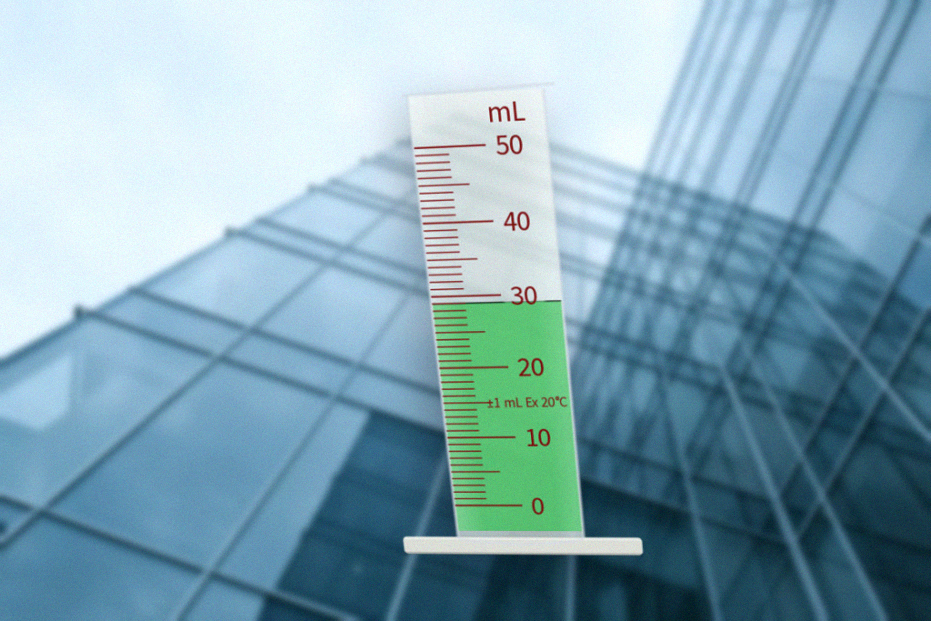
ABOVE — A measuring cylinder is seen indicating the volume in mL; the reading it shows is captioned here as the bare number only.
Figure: 29
